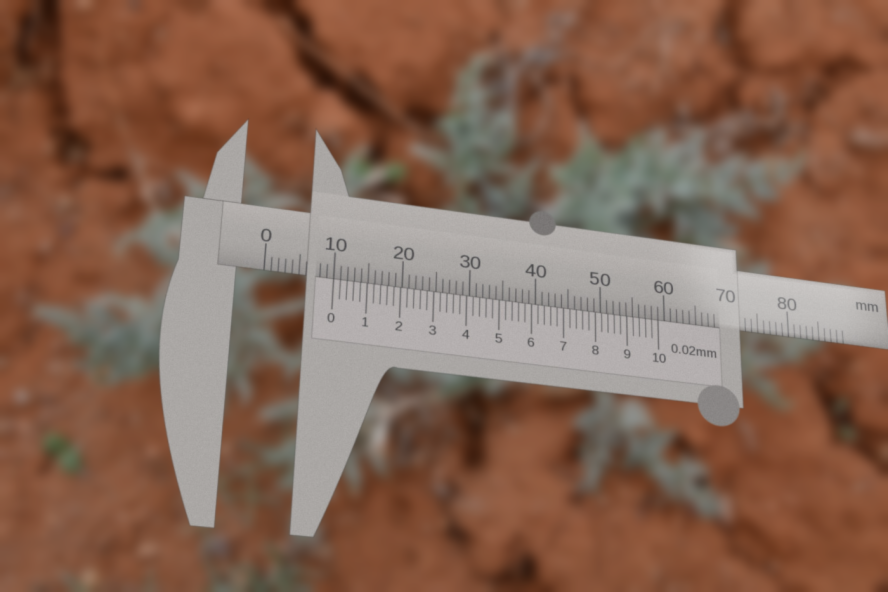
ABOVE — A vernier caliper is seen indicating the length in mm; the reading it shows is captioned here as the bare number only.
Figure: 10.0
